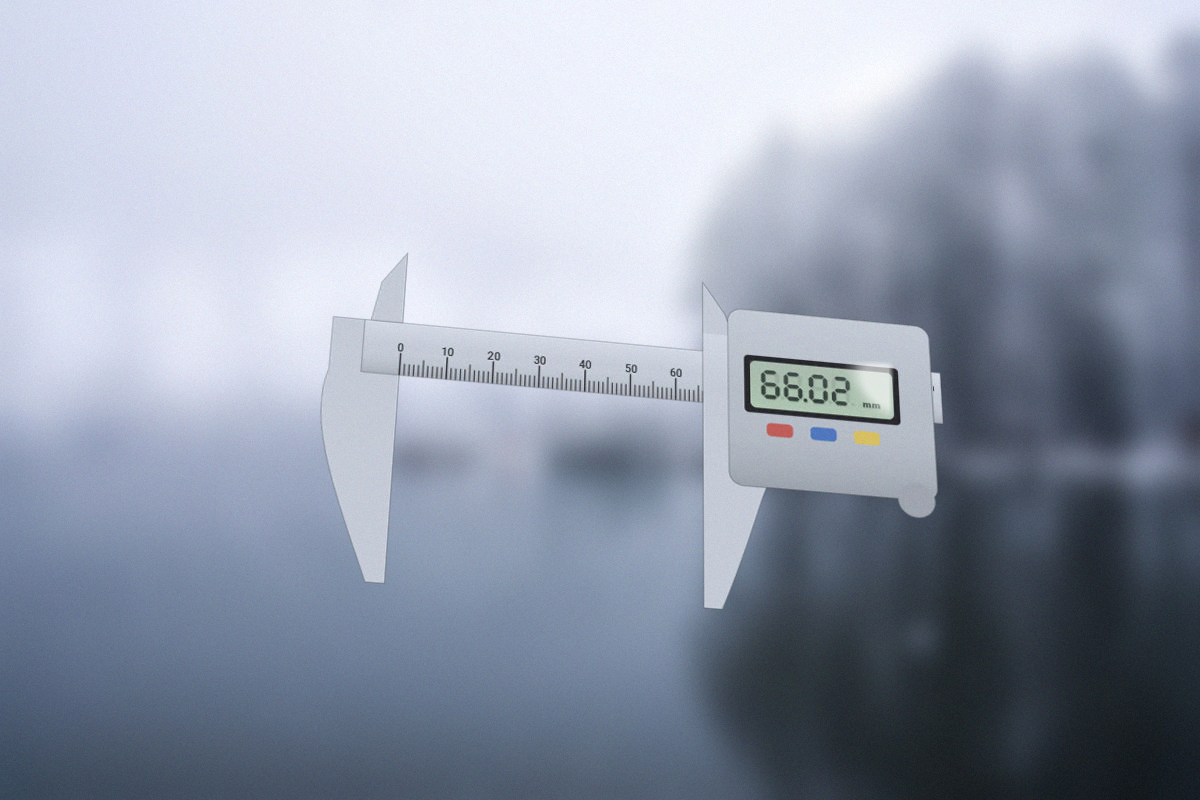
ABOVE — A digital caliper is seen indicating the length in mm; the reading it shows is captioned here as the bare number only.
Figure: 66.02
